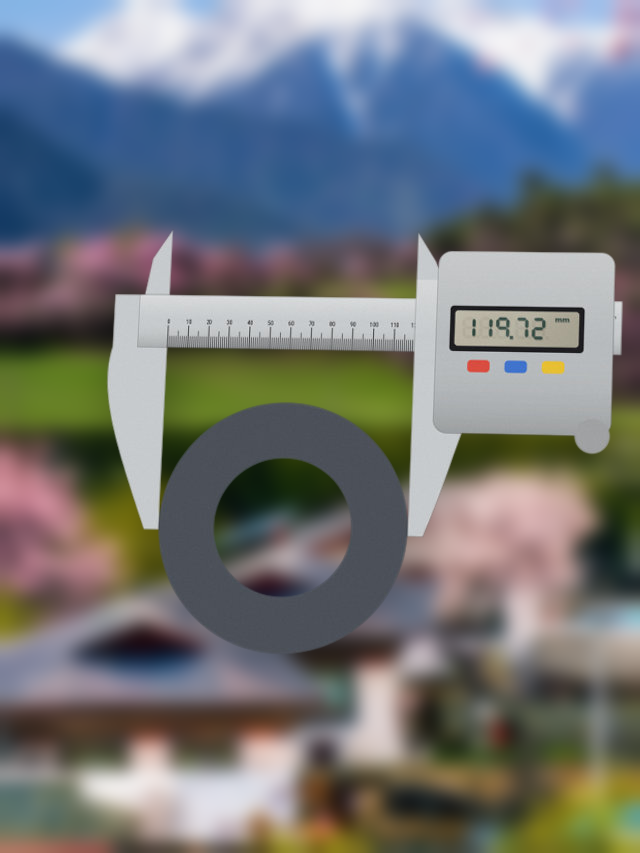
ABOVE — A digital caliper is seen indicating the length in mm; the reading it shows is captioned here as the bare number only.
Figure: 119.72
